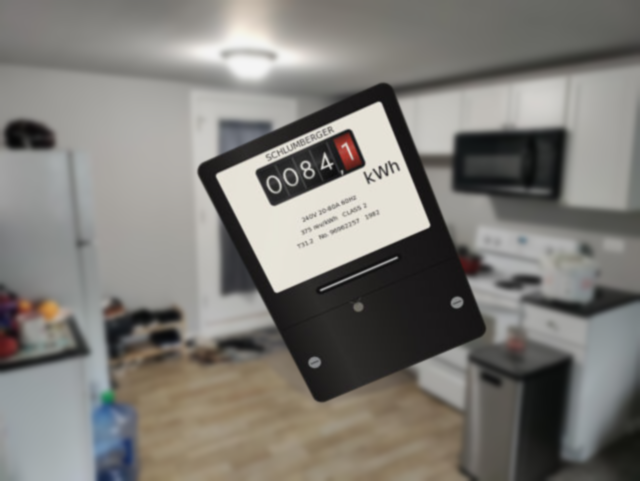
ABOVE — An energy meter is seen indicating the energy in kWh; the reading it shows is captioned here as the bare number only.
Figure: 84.1
